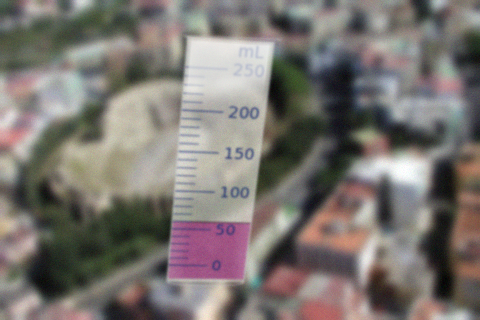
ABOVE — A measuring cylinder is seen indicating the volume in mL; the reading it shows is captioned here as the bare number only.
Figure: 60
